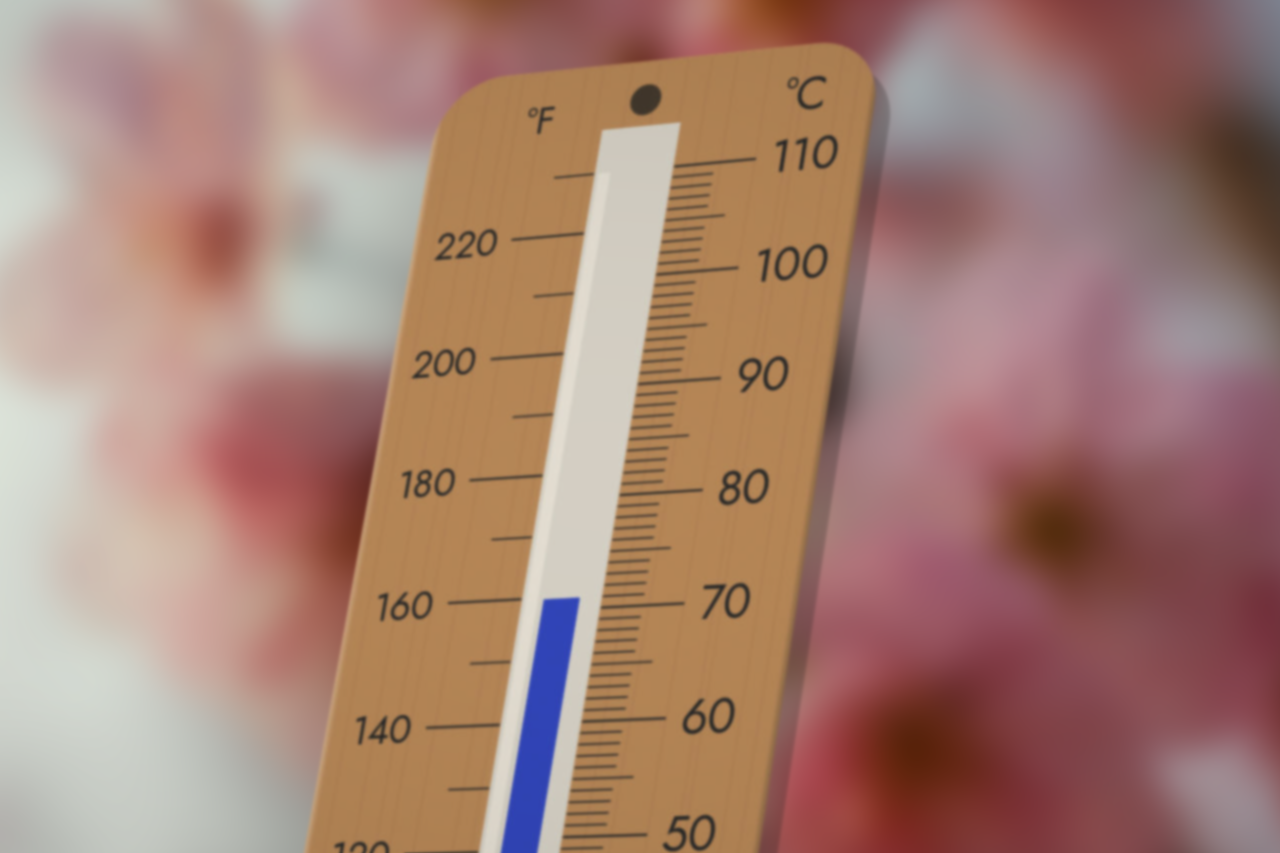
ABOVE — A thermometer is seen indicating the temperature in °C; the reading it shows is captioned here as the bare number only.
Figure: 71
